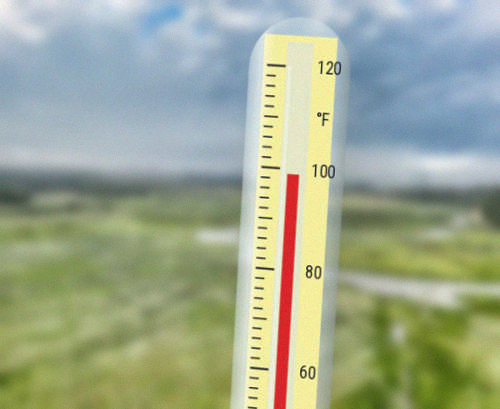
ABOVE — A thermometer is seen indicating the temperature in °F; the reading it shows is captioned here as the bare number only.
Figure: 99
